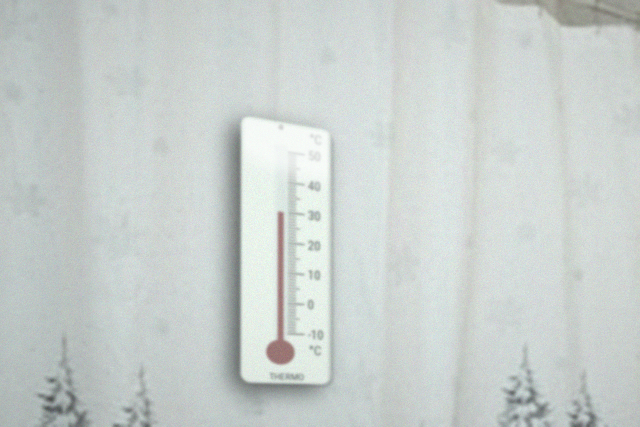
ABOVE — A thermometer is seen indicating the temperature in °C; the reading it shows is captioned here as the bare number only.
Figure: 30
